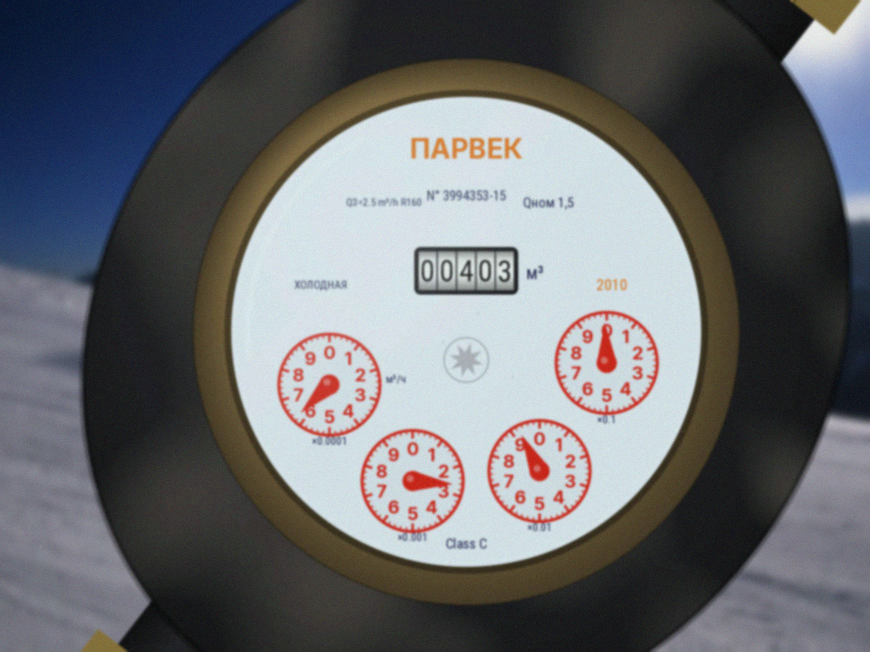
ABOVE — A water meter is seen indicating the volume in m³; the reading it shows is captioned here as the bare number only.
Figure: 402.9926
